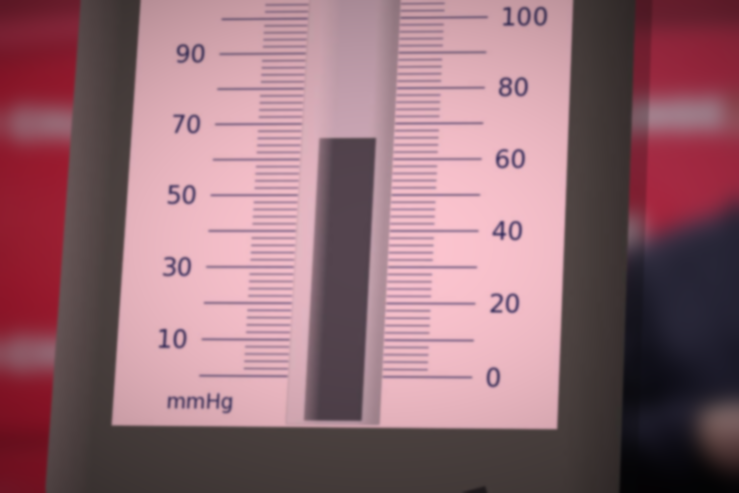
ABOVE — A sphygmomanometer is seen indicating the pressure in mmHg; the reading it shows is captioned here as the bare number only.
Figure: 66
